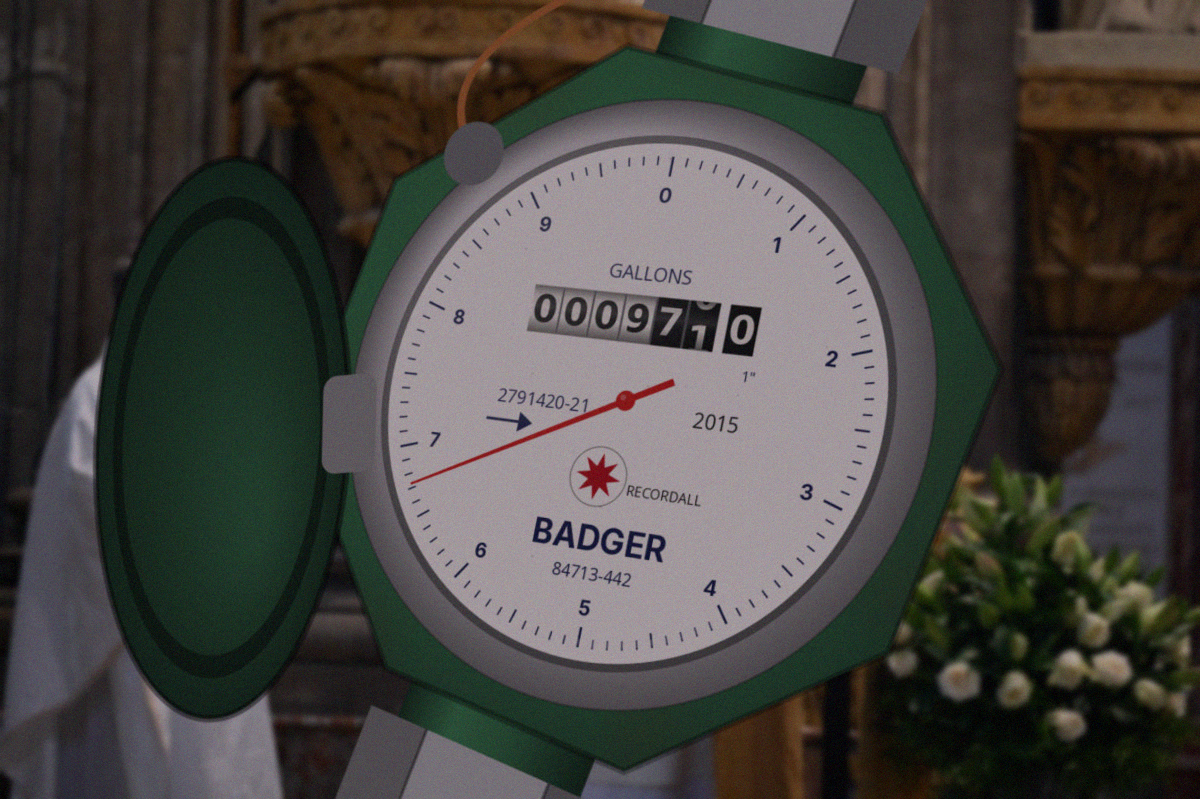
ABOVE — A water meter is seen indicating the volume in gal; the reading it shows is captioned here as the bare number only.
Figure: 9706.7
